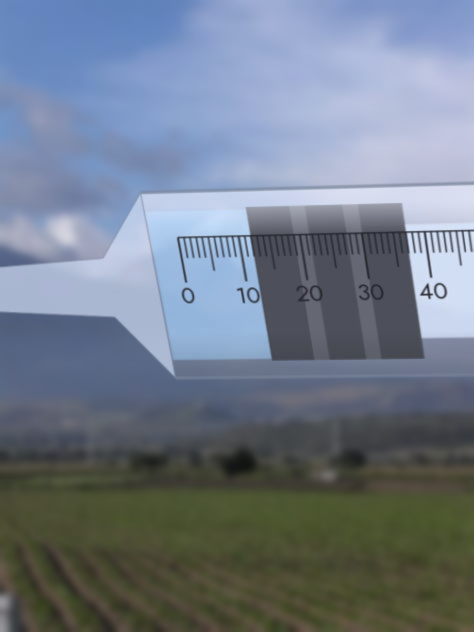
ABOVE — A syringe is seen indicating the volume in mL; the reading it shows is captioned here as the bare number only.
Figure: 12
